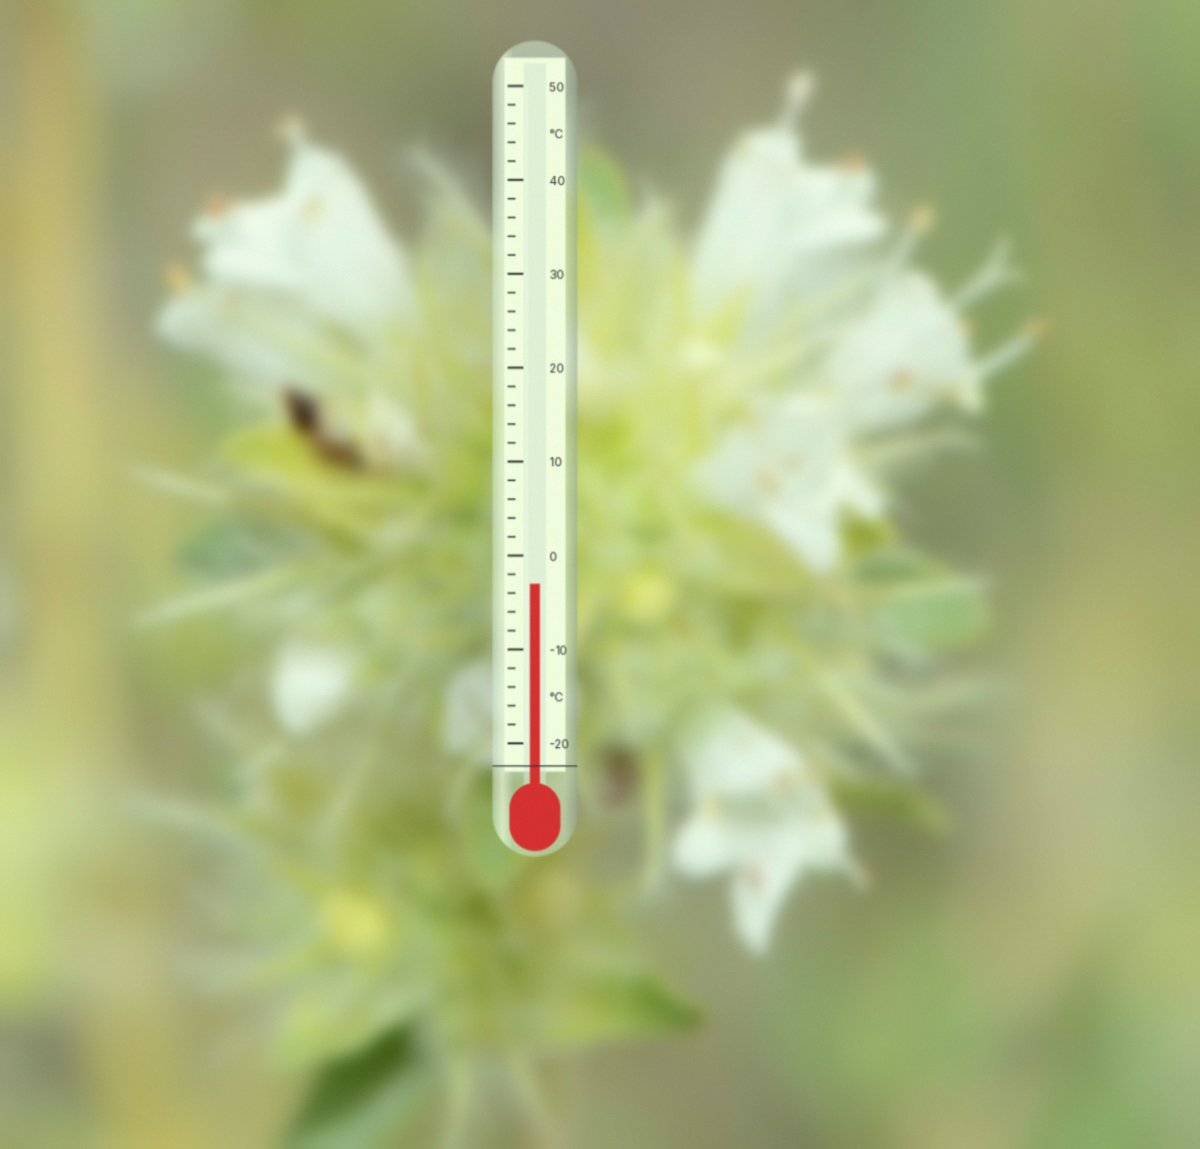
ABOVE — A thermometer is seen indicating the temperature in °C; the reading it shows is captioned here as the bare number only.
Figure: -3
